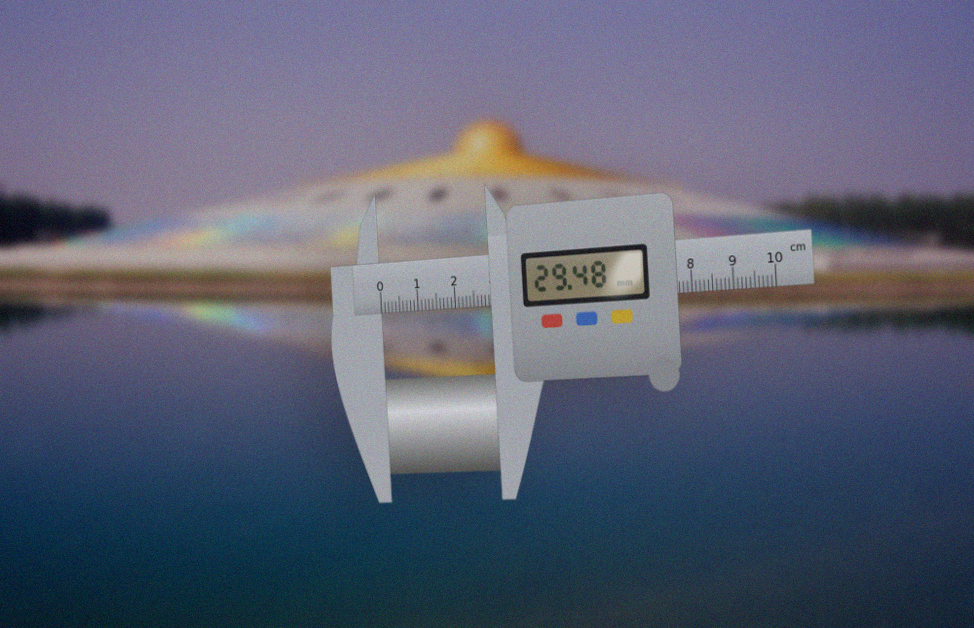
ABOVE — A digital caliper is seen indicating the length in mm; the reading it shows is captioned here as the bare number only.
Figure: 29.48
